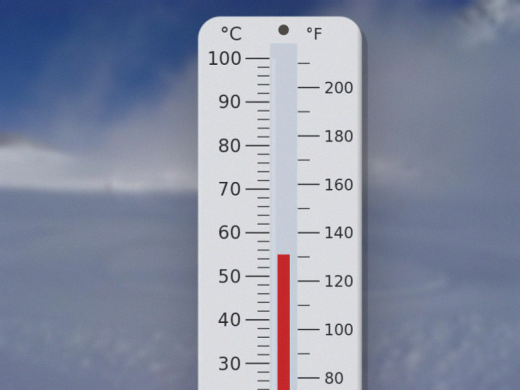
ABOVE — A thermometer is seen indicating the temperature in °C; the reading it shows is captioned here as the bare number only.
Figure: 55
